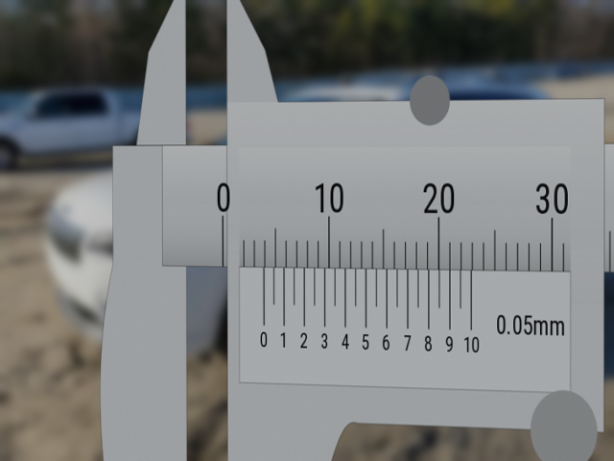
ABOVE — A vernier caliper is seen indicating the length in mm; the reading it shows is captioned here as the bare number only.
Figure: 3.9
